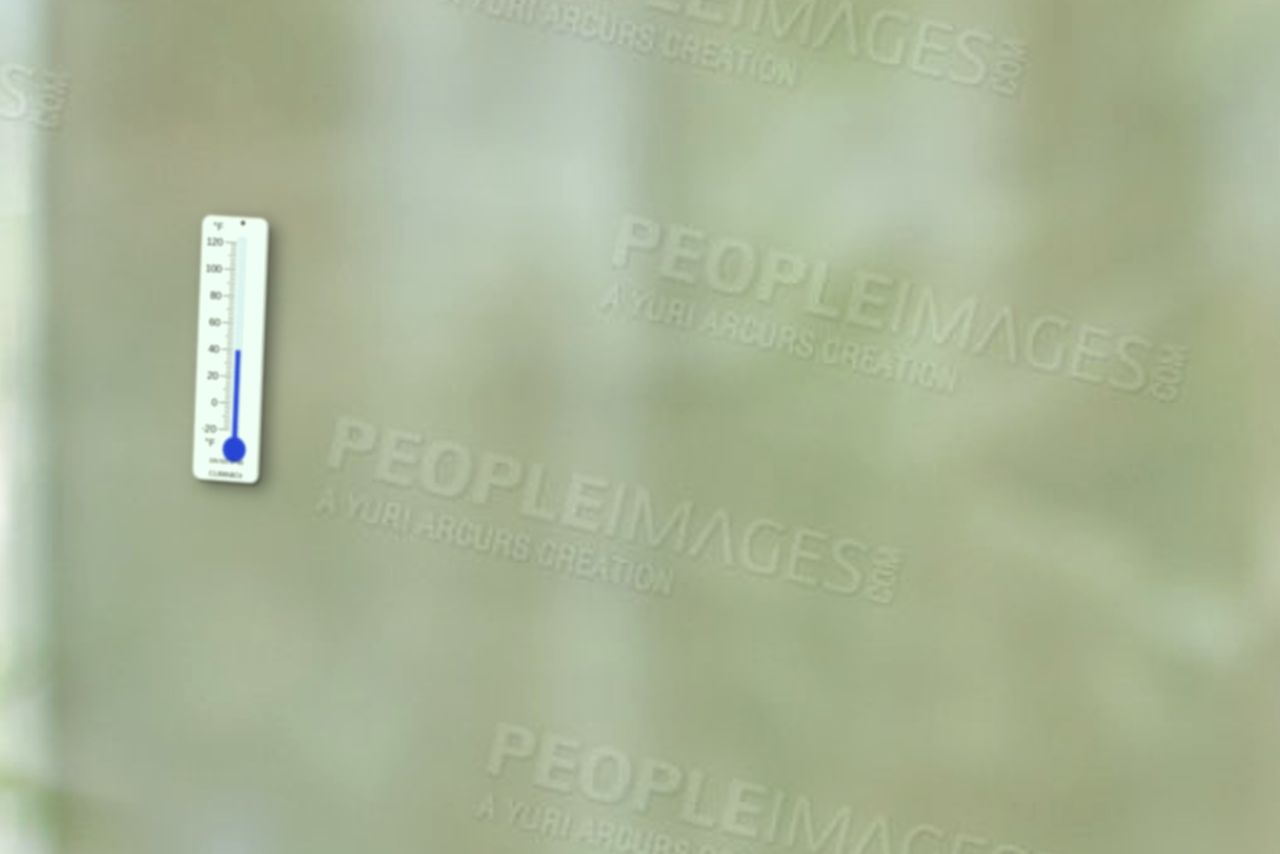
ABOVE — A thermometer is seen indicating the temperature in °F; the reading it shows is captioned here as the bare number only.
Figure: 40
